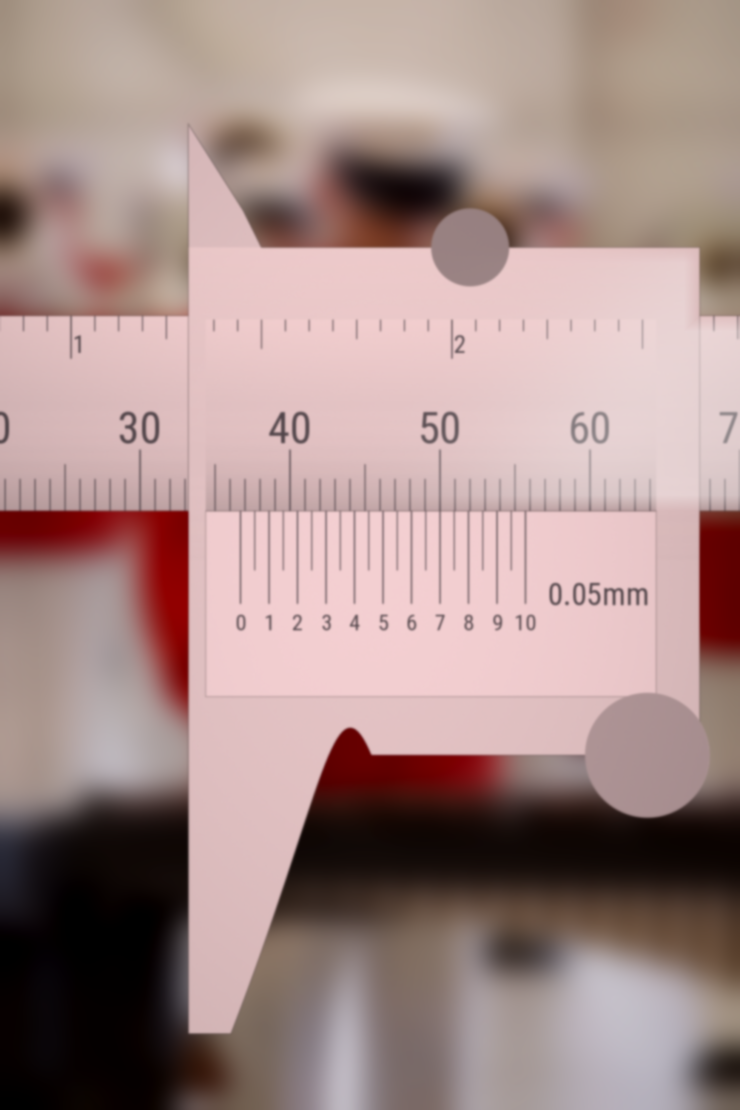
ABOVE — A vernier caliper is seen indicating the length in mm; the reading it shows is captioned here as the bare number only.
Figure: 36.7
